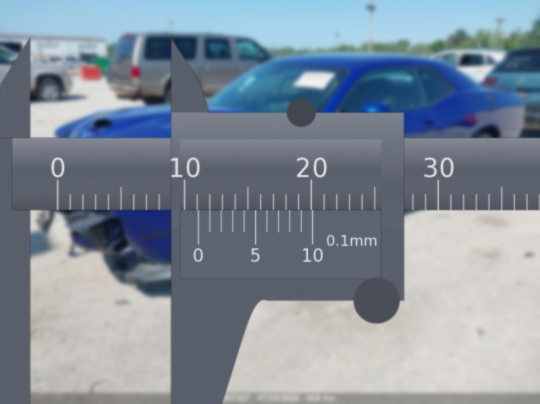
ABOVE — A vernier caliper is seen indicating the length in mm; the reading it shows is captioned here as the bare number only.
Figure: 11.1
